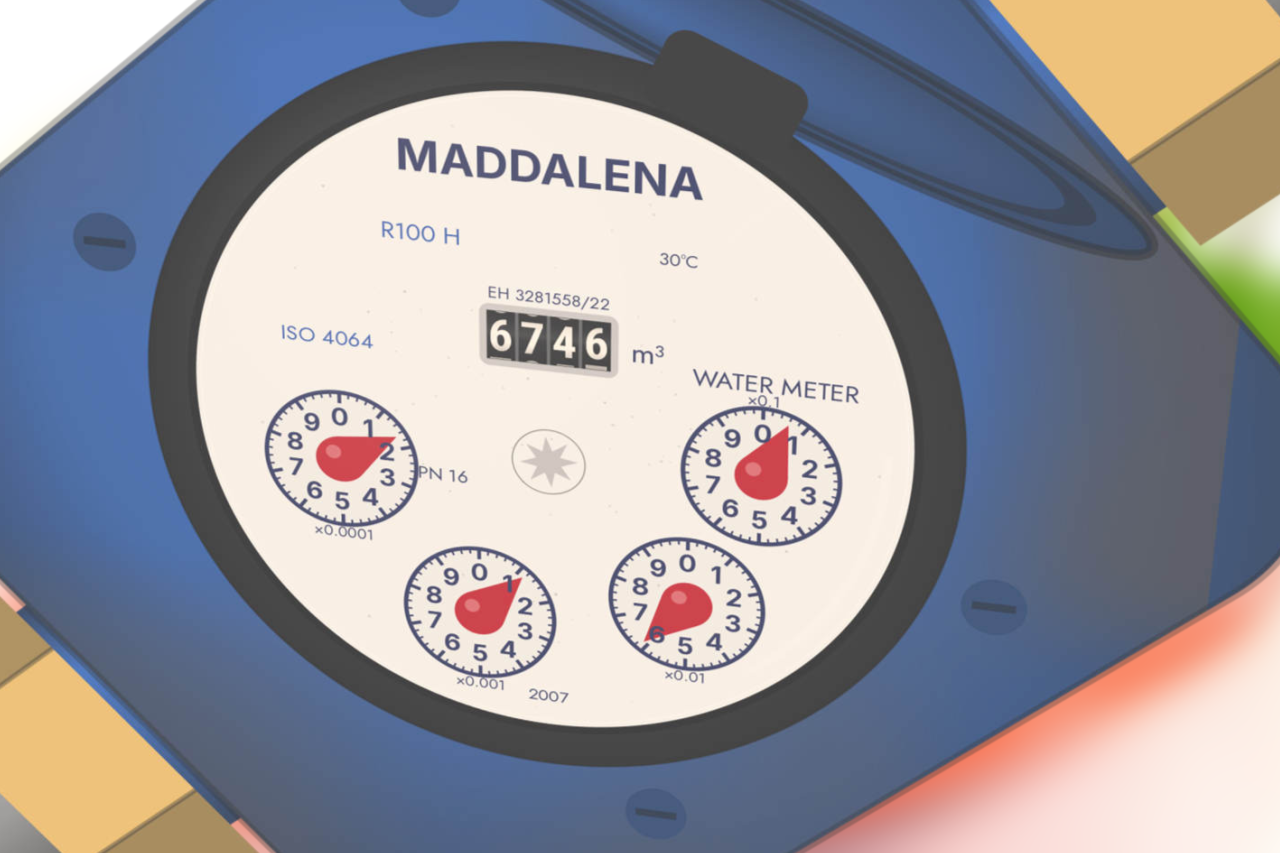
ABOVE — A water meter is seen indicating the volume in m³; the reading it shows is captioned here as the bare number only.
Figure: 6746.0611
